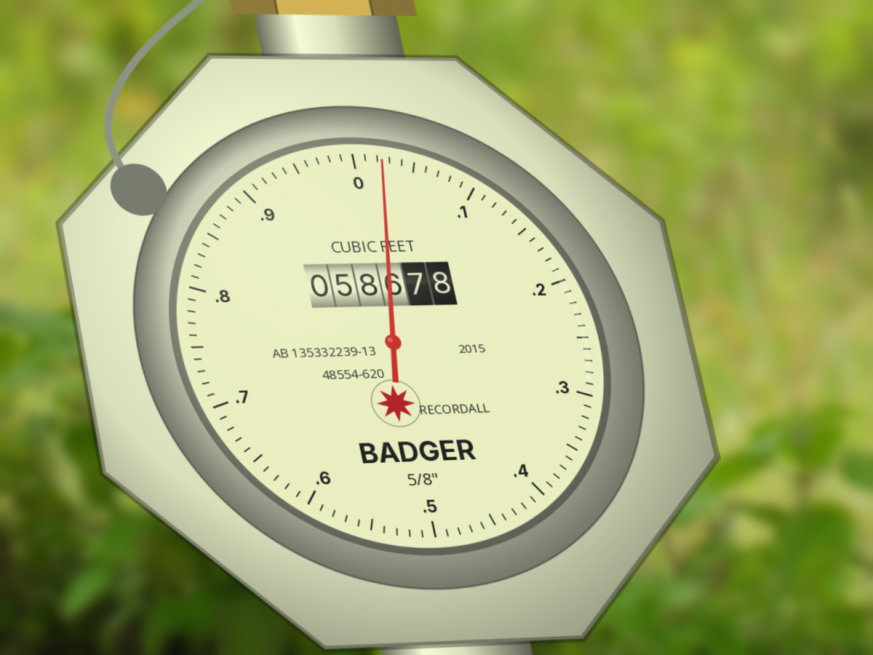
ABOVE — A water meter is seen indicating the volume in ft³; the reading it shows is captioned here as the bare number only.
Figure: 58678.02
